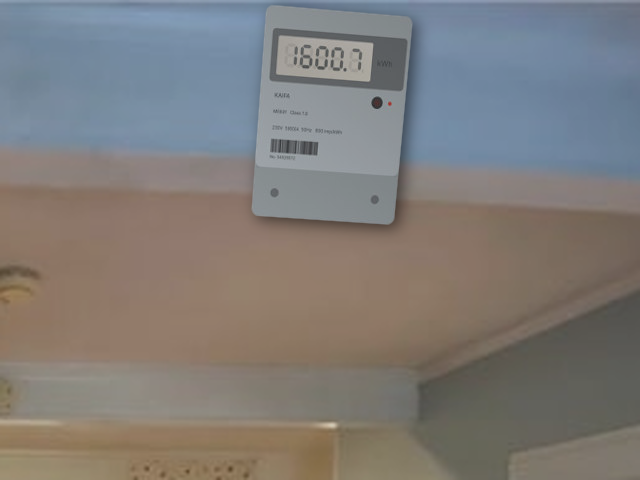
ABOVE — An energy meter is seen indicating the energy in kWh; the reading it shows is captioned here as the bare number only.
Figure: 1600.7
